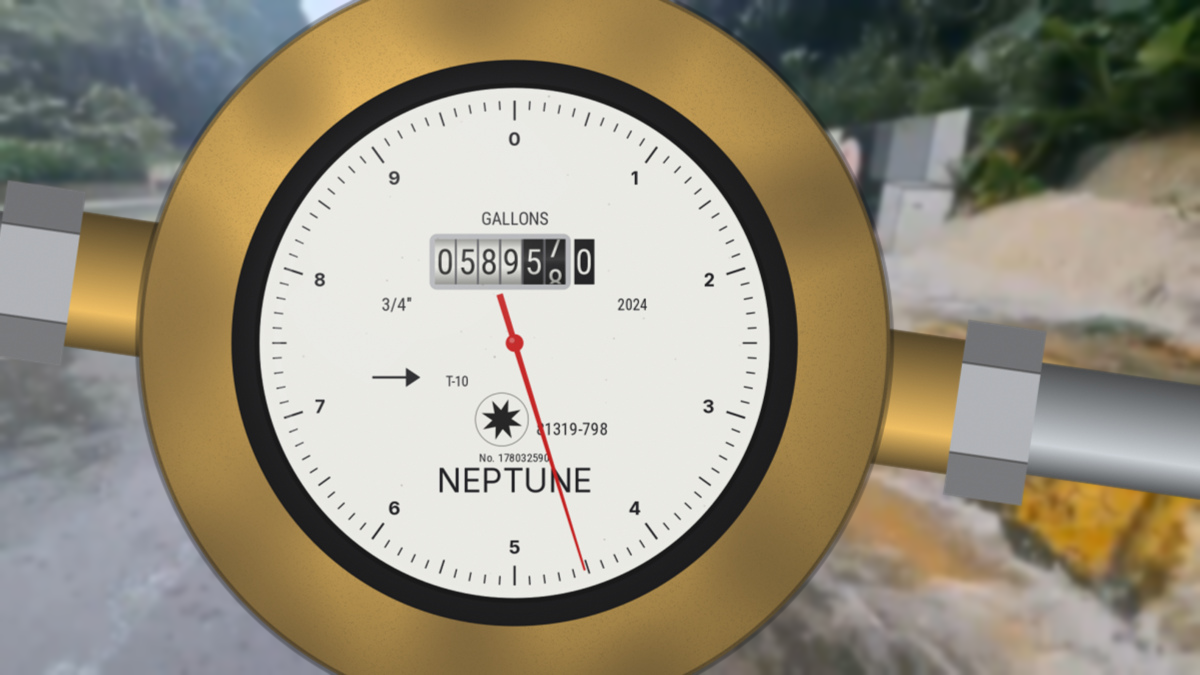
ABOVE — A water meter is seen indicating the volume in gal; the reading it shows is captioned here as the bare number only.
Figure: 589574.5
